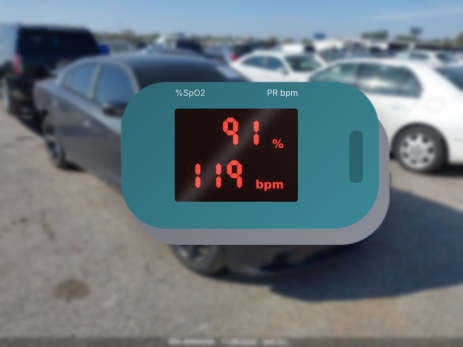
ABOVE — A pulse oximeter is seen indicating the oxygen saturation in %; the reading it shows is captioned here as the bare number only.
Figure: 91
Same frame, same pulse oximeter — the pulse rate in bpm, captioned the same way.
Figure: 119
